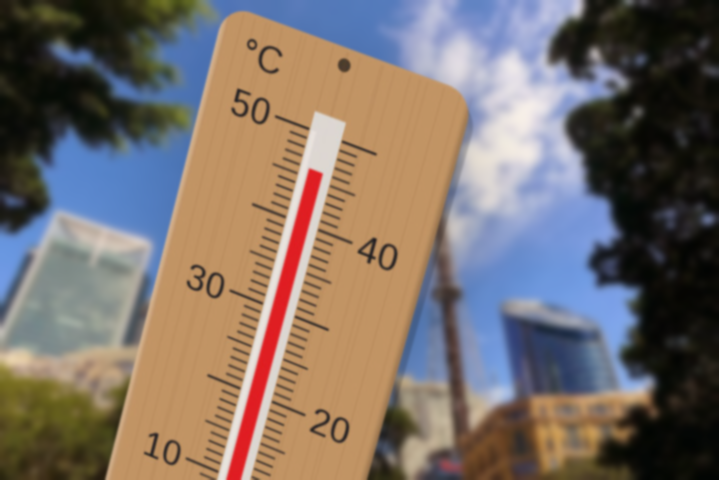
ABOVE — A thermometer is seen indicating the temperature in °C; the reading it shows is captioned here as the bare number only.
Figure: 46
